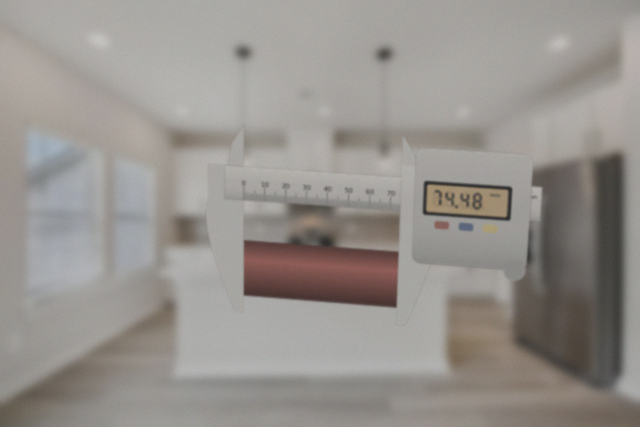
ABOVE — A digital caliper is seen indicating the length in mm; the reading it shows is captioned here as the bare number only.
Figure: 74.48
